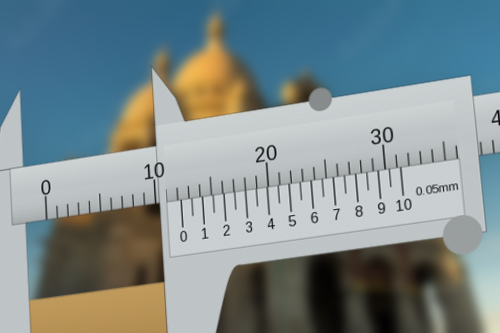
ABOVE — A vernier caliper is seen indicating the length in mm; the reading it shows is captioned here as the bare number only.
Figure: 12.3
